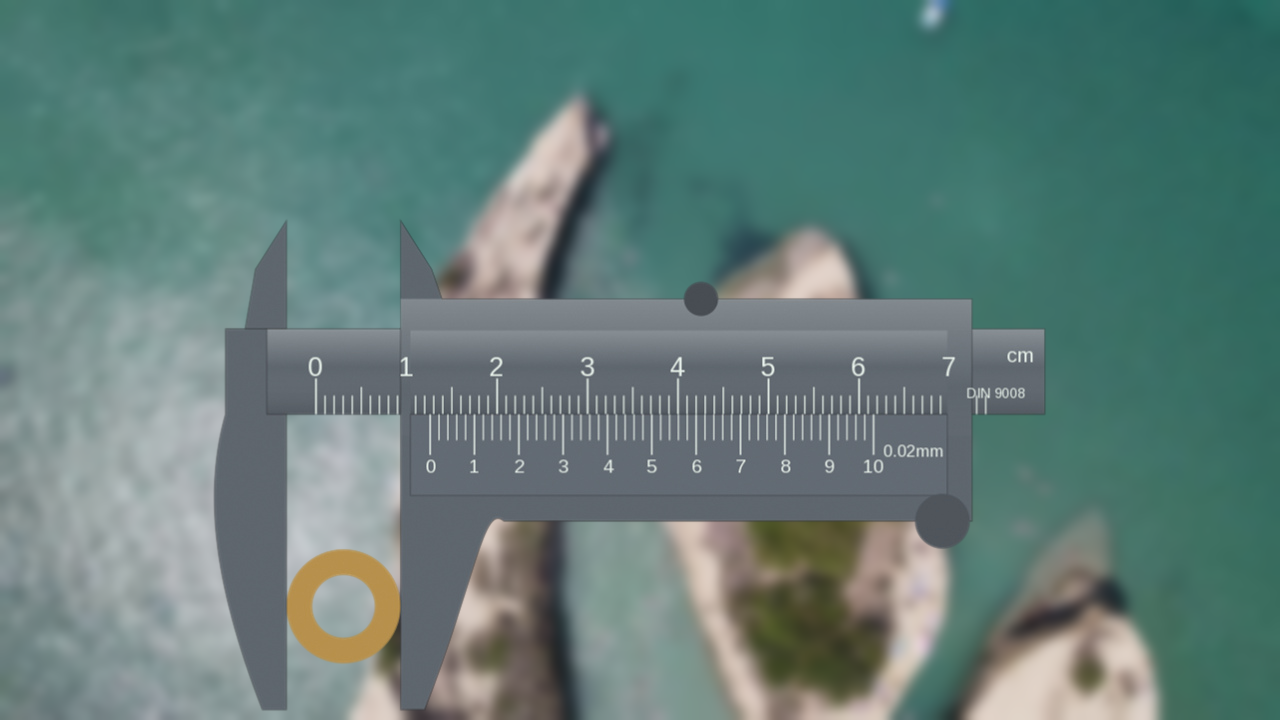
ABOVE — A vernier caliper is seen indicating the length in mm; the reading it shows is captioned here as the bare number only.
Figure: 12.6
